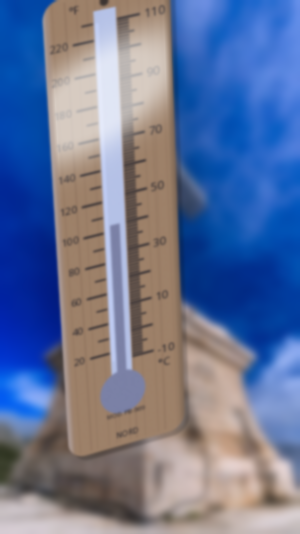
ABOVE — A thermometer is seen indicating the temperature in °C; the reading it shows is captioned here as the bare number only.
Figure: 40
